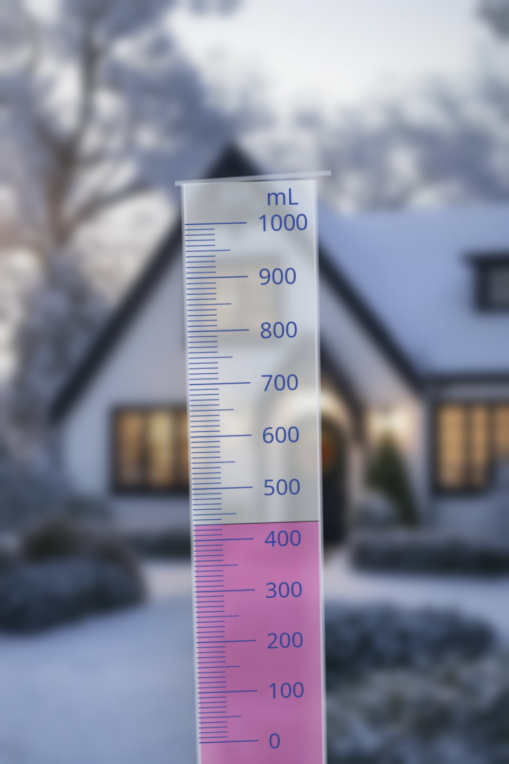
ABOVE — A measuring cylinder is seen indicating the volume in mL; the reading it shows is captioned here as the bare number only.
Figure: 430
